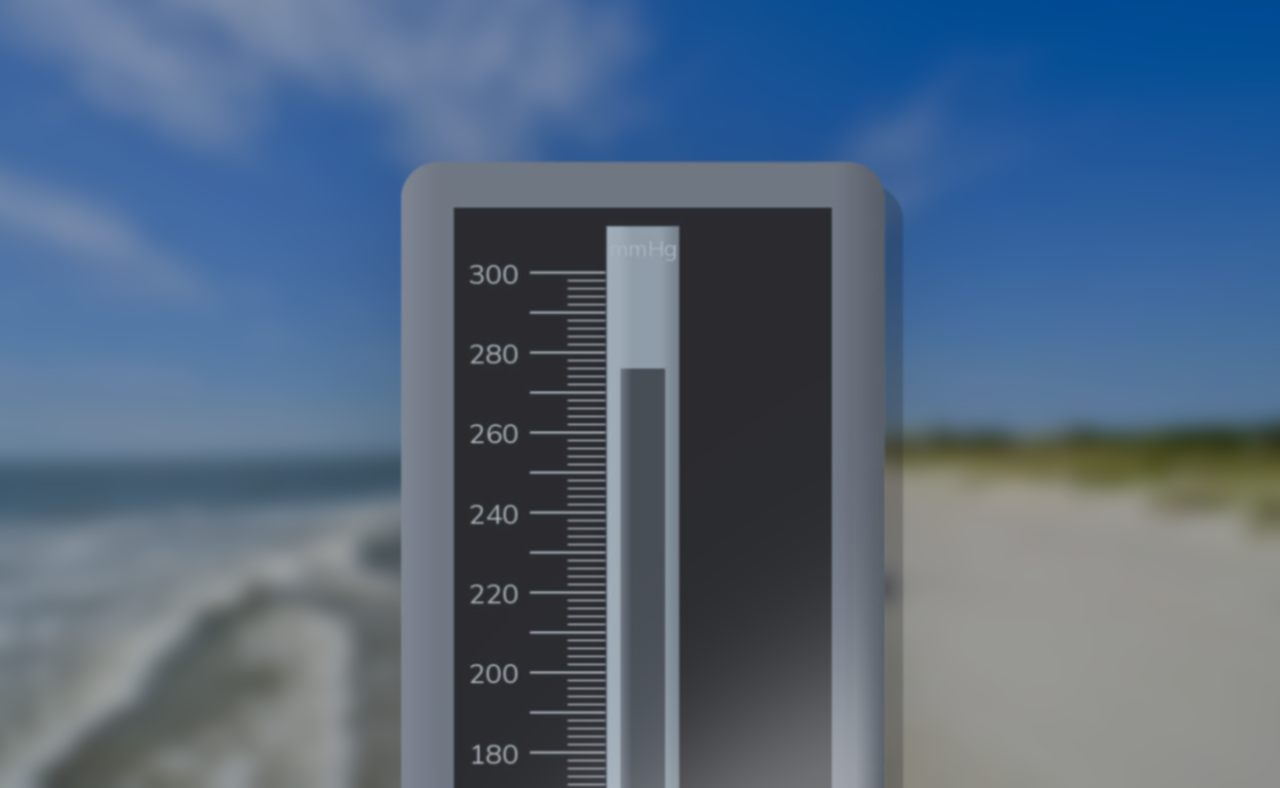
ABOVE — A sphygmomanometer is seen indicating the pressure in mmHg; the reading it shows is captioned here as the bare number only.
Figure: 276
